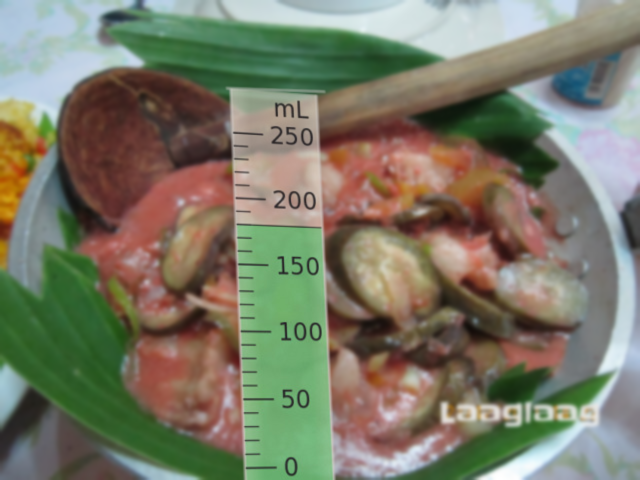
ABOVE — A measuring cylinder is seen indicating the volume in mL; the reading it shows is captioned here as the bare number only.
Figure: 180
